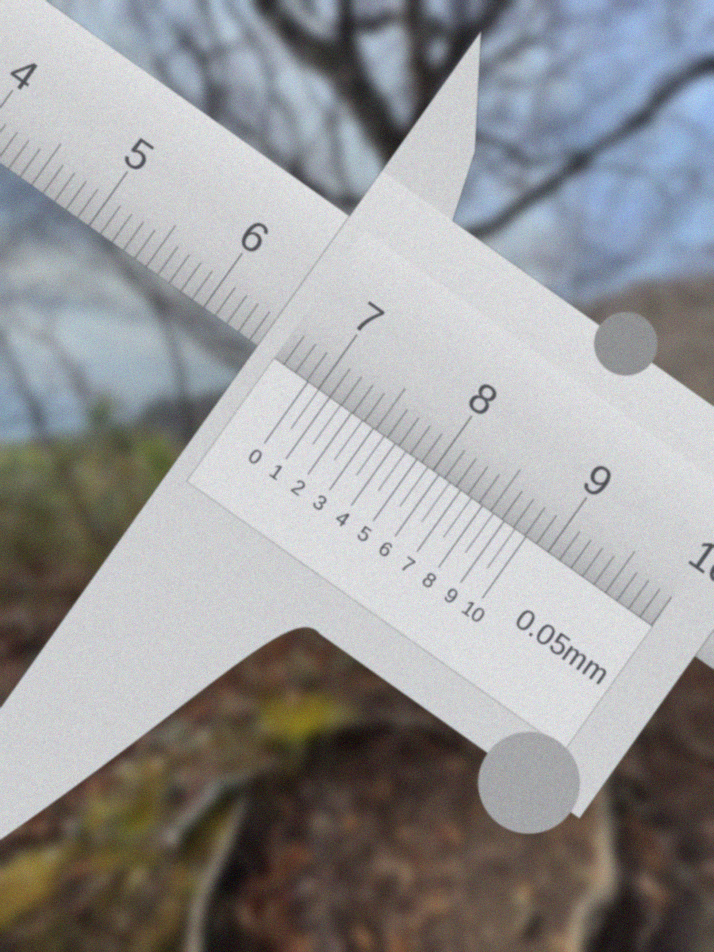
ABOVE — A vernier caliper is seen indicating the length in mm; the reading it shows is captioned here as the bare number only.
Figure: 69.1
